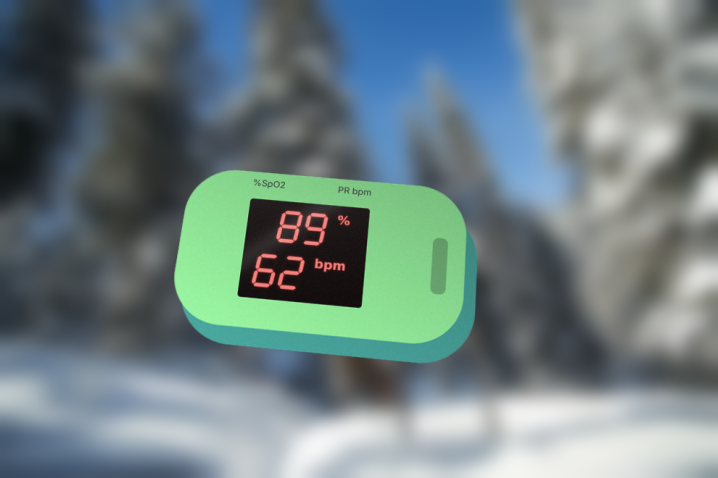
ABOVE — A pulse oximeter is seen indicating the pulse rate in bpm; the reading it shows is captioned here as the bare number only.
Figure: 62
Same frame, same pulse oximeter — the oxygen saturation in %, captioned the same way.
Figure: 89
